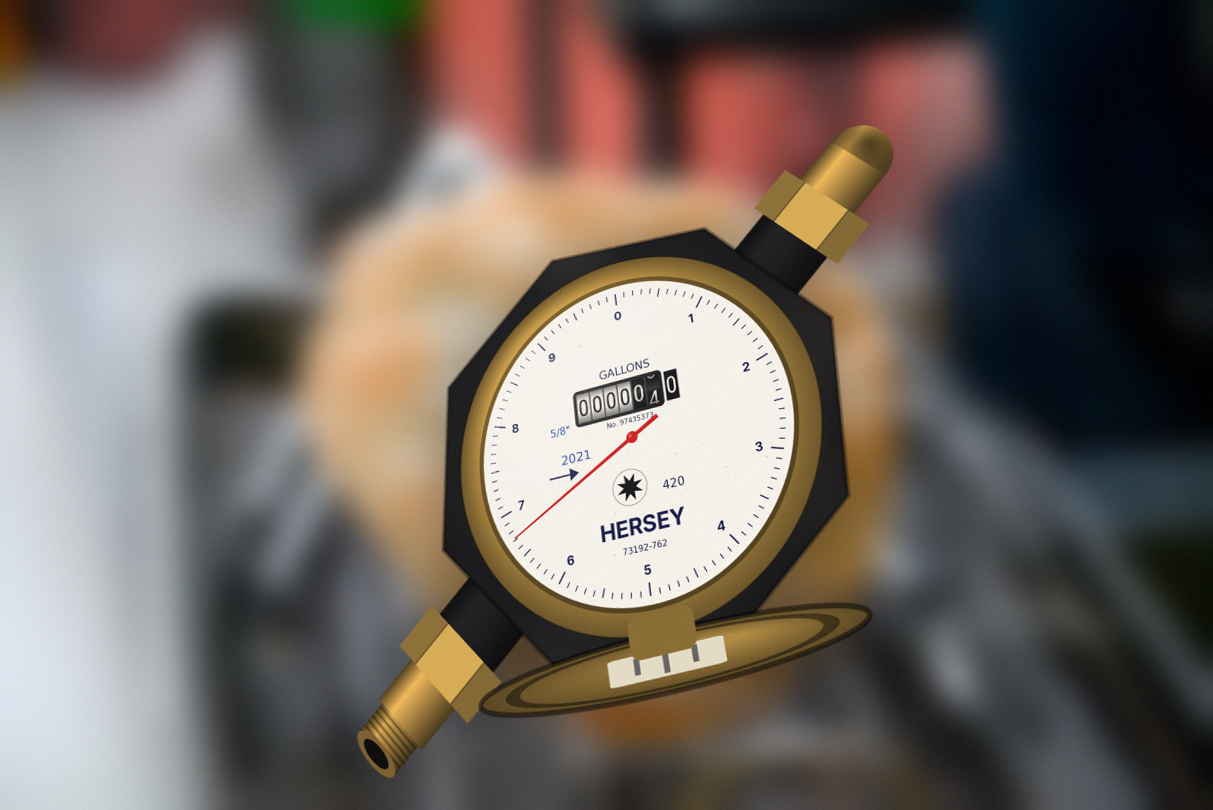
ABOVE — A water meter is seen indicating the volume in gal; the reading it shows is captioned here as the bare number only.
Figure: 36.7
